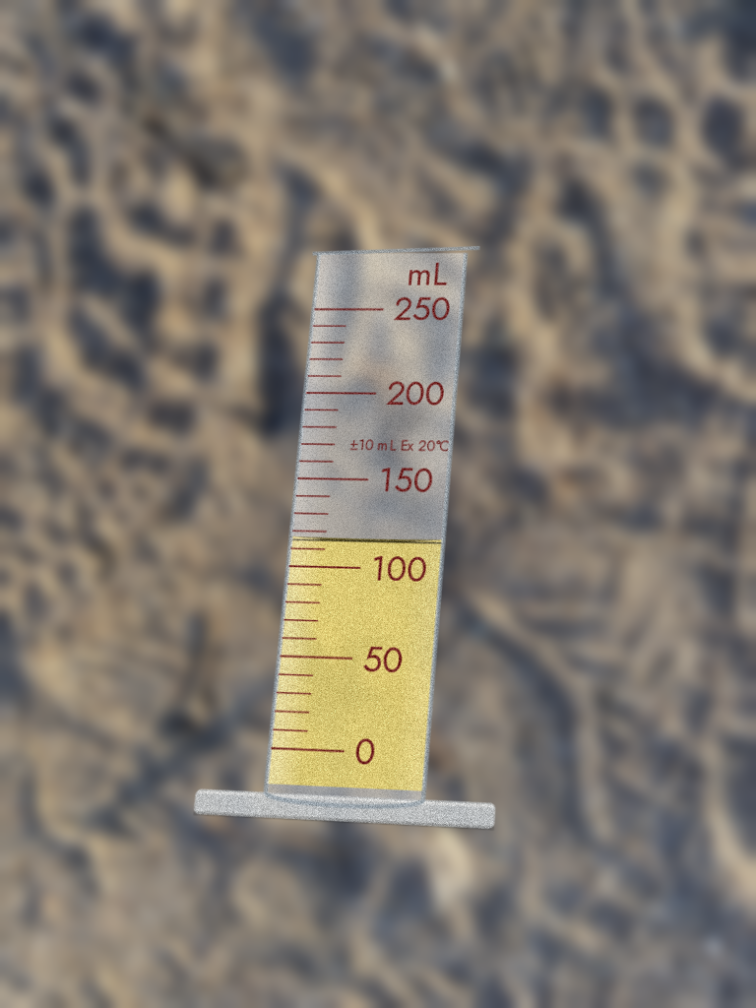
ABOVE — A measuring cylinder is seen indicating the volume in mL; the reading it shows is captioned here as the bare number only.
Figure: 115
